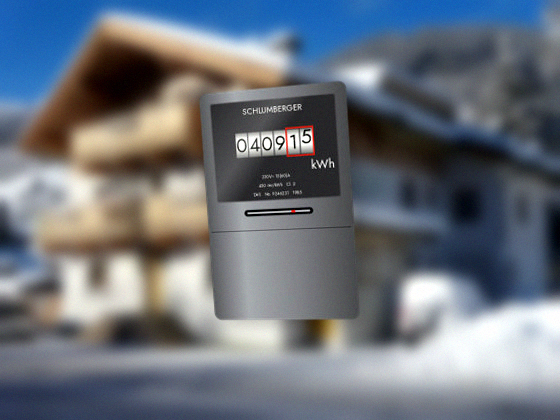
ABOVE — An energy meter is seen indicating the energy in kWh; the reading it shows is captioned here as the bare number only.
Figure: 409.15
